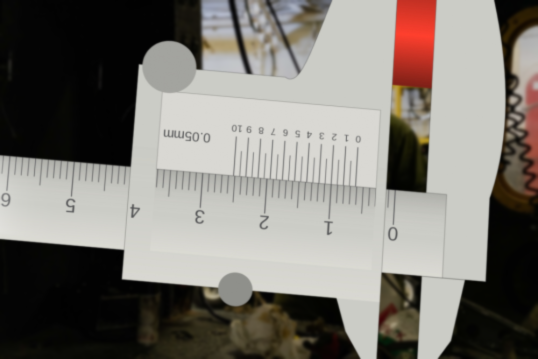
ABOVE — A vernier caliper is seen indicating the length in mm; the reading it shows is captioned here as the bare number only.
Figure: 6.2
